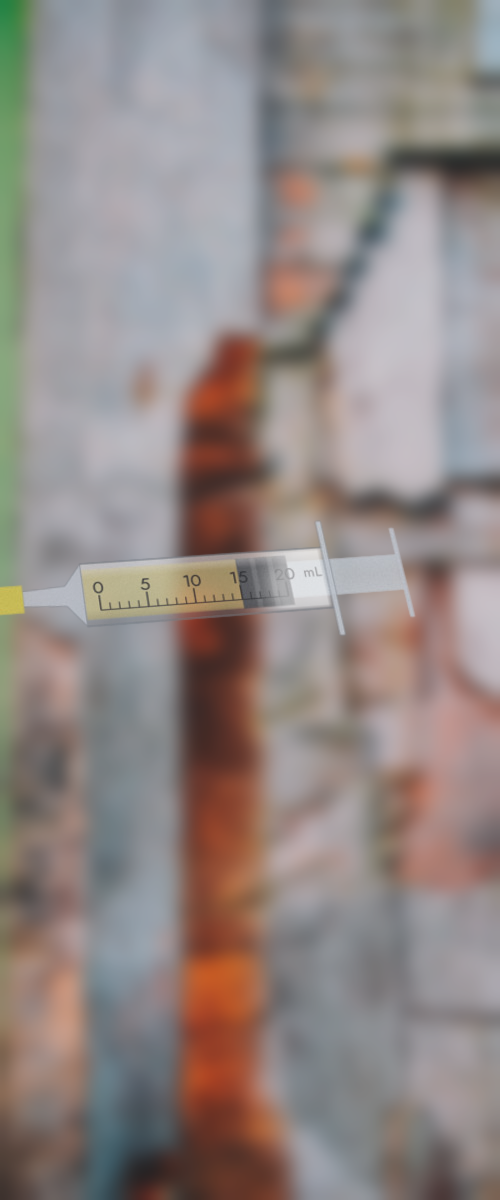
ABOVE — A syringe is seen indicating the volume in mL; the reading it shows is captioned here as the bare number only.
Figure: 15
